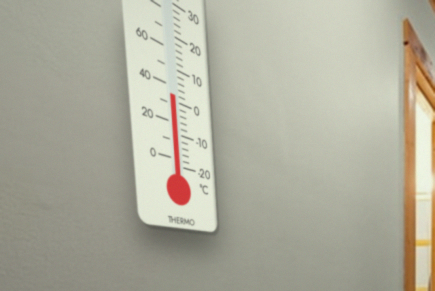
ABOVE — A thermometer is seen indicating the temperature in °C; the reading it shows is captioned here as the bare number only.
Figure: 2
